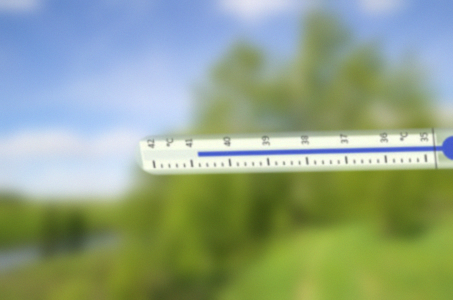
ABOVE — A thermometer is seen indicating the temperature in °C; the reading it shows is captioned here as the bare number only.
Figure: 40.8
